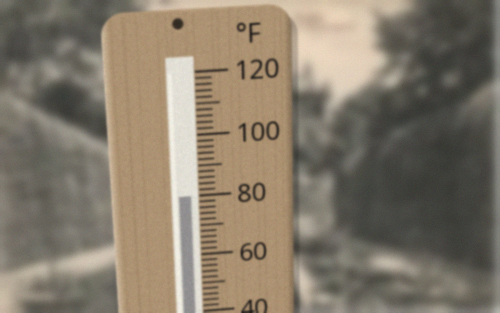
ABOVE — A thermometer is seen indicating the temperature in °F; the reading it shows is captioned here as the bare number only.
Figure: 80
